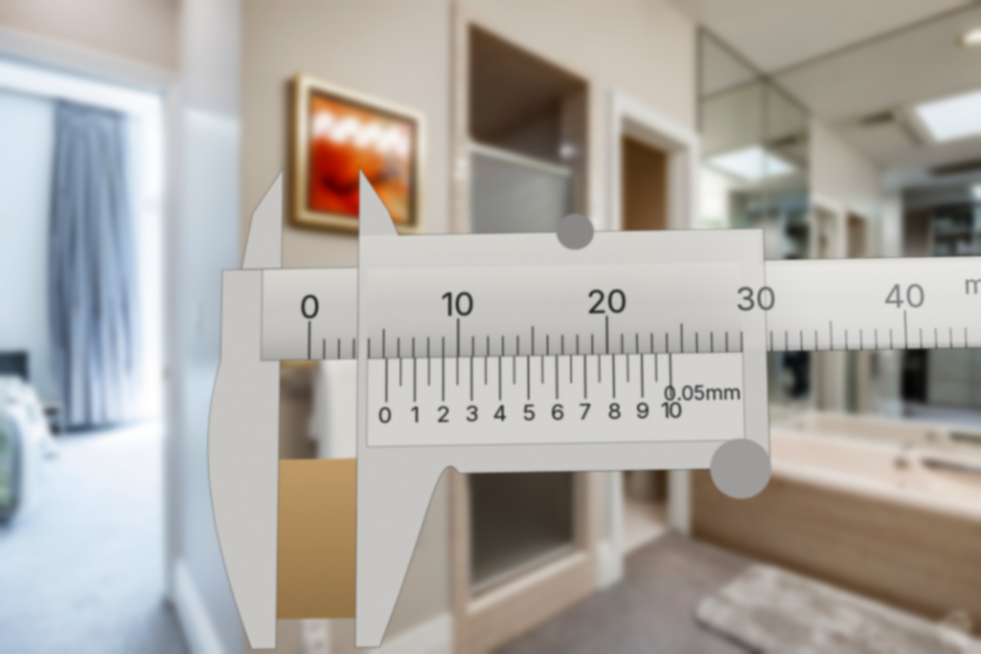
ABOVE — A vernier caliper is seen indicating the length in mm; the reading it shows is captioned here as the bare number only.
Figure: 5.2
